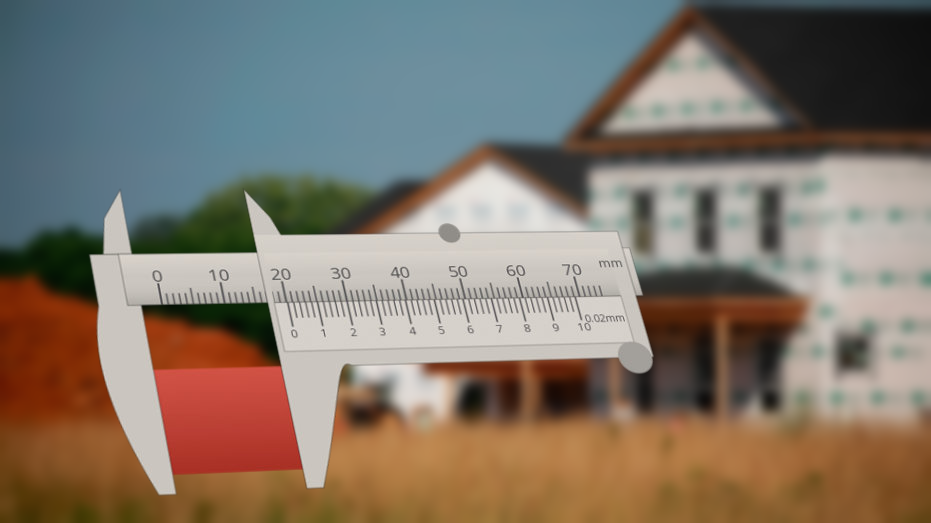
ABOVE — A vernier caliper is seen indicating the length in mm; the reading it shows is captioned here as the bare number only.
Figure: 20.2
